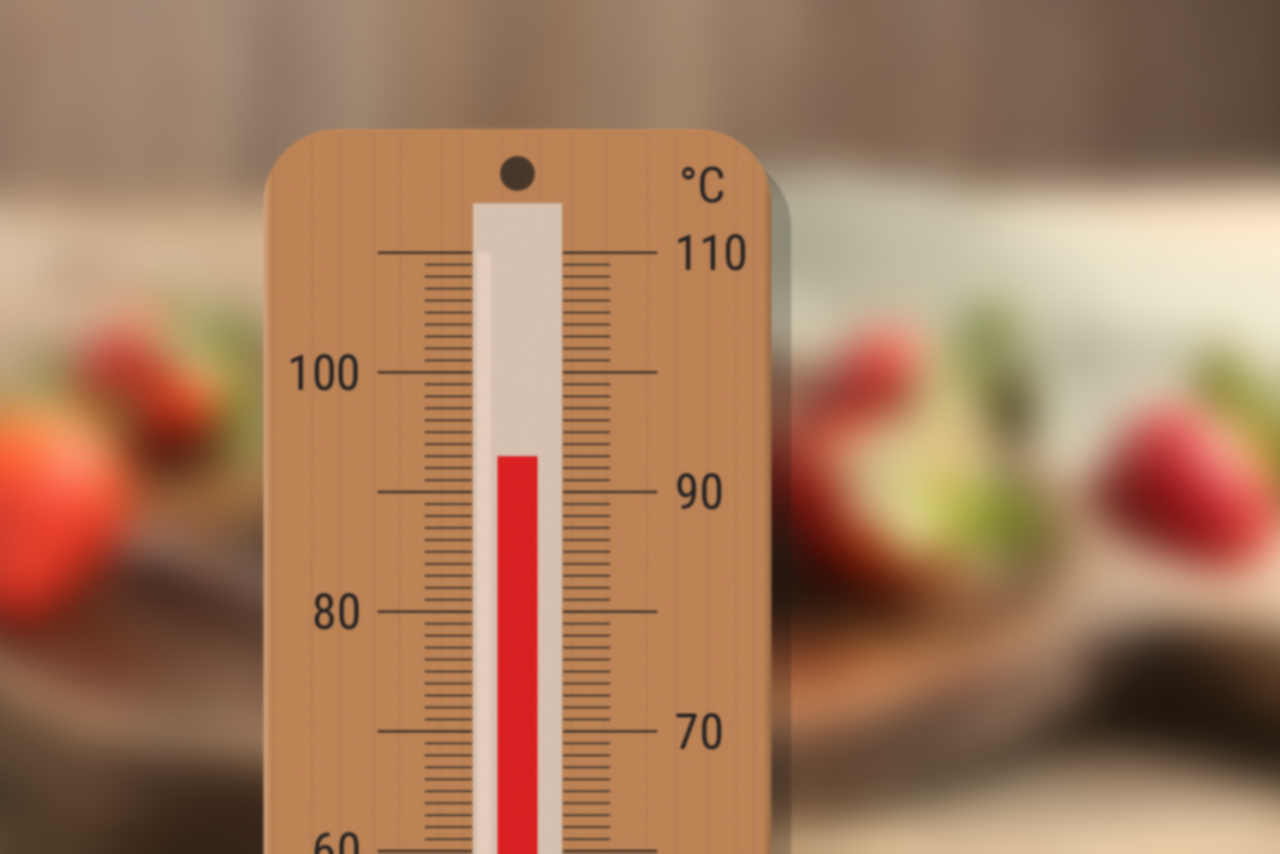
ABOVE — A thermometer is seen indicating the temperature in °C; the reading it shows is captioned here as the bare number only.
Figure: 93
